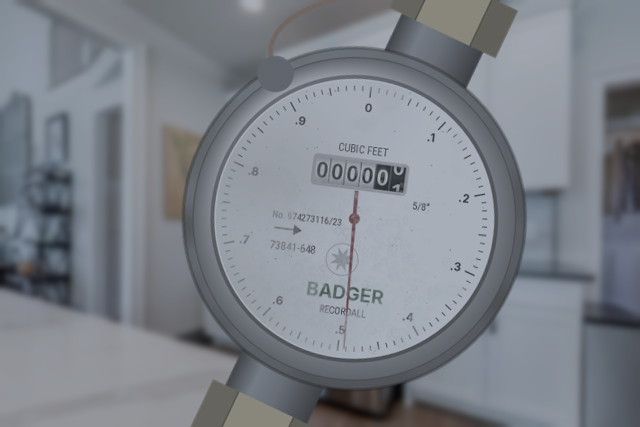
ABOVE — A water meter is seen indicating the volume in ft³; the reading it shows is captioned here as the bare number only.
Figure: 0.49
